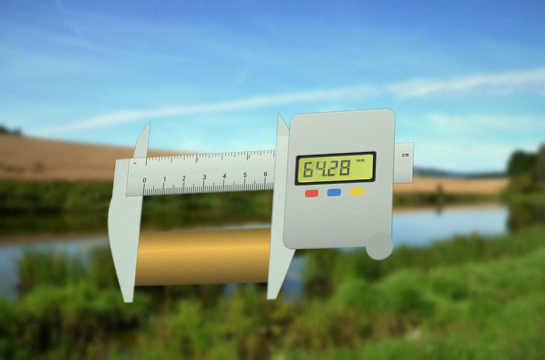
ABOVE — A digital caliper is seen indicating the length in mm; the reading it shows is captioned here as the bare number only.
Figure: 64.28
